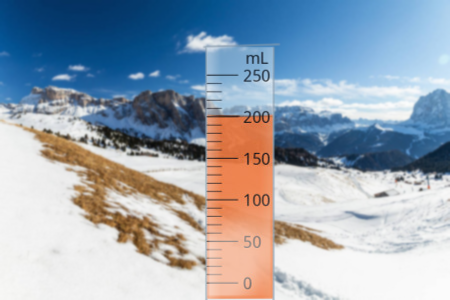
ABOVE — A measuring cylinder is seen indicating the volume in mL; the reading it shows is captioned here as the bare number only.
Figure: 200
